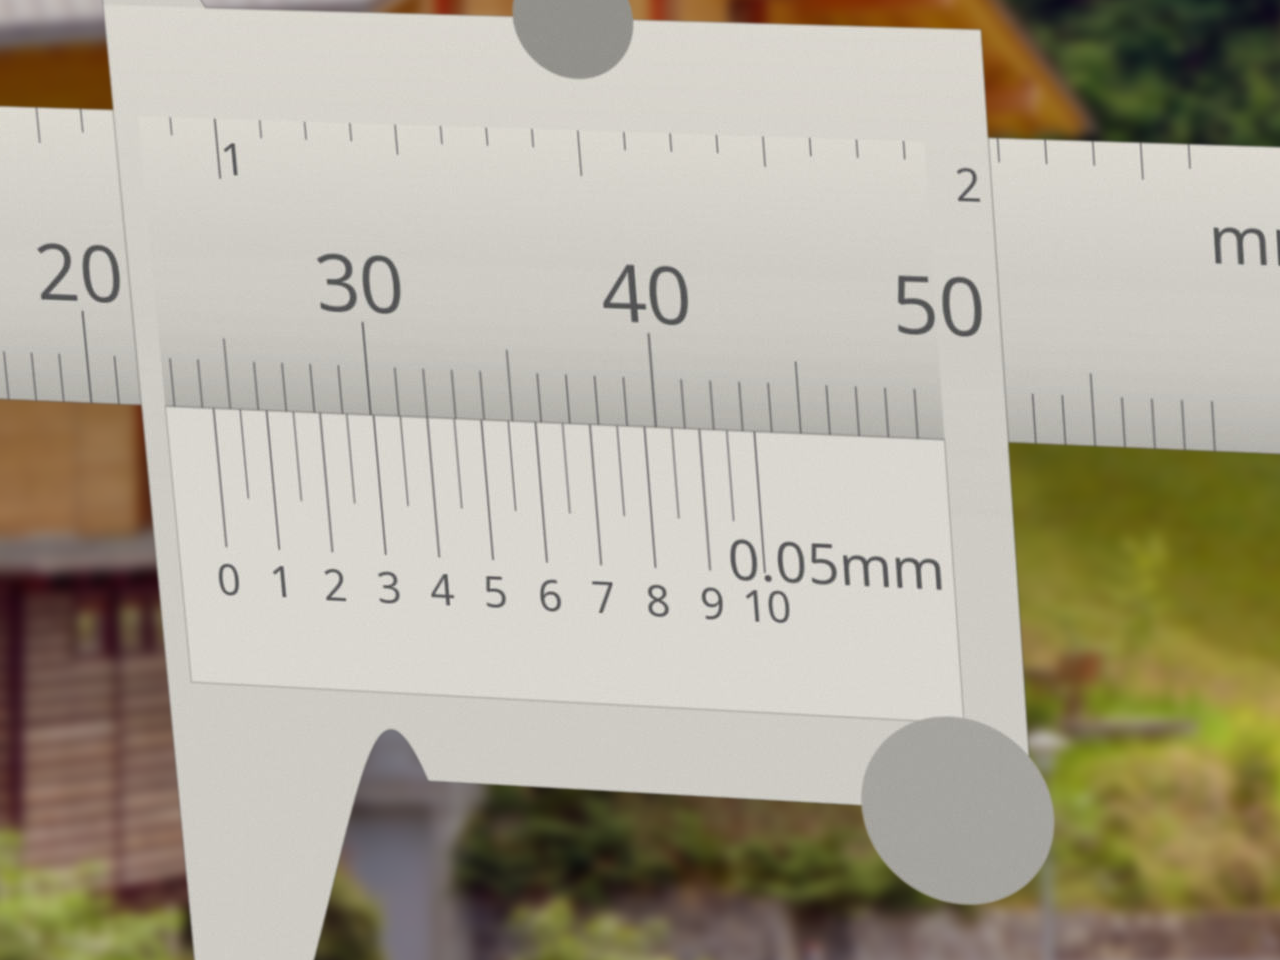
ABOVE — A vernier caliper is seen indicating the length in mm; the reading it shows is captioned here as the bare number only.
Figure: 24.4
